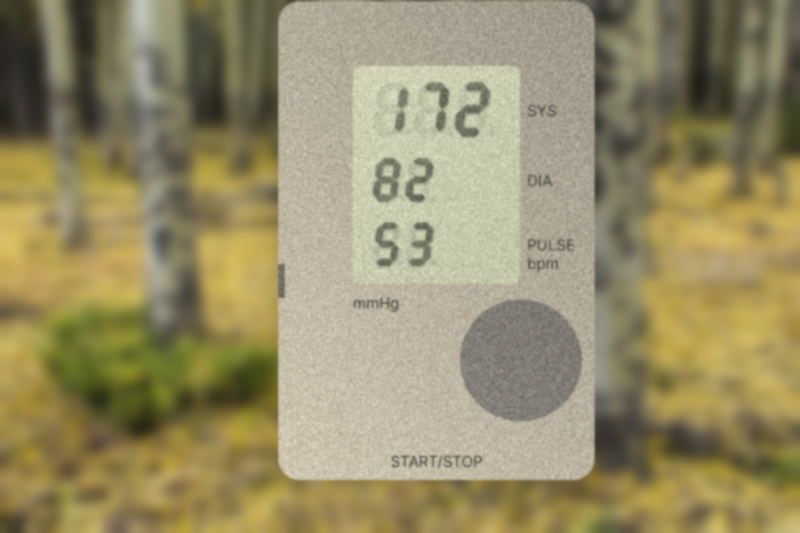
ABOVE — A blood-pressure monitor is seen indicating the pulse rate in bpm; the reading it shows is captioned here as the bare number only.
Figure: 53
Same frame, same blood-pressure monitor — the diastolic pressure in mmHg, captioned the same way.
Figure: 82
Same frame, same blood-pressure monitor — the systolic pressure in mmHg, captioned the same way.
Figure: 172
